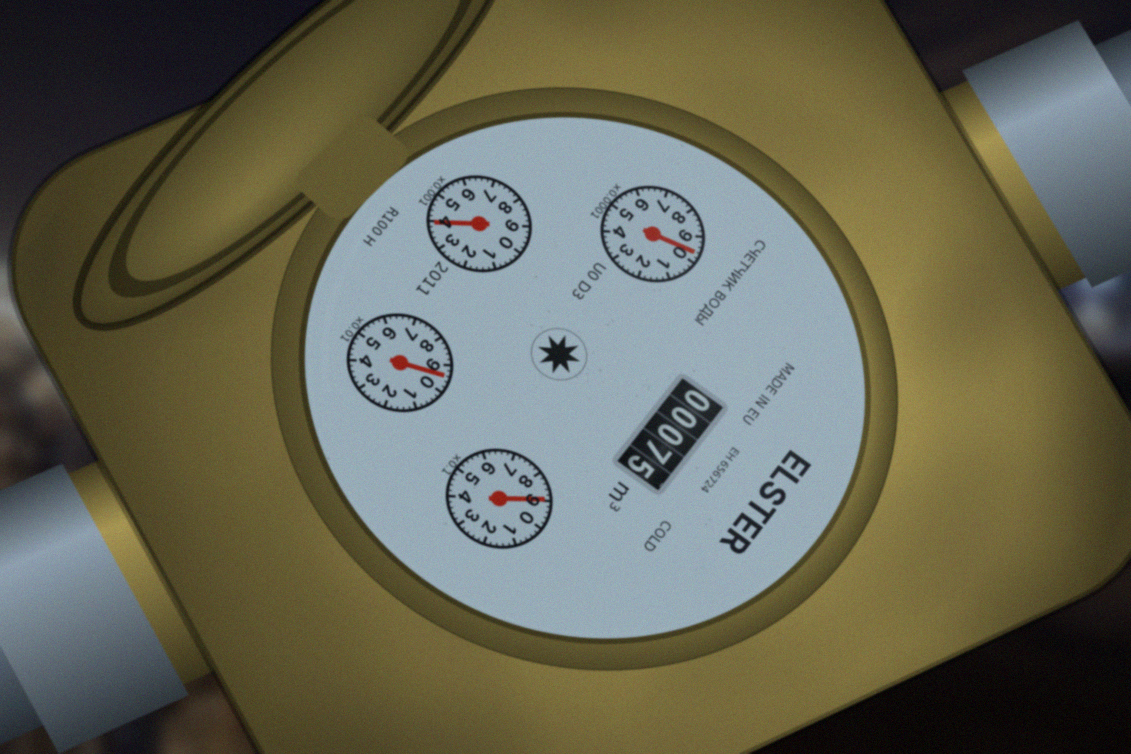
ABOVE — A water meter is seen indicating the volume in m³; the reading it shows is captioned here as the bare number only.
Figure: 74.8939
